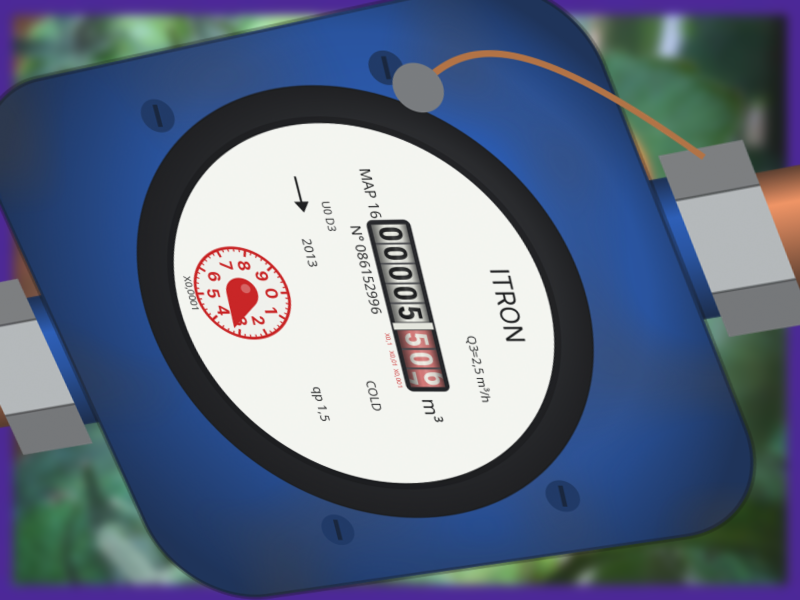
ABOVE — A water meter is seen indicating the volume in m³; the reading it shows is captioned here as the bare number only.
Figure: 5.5063
